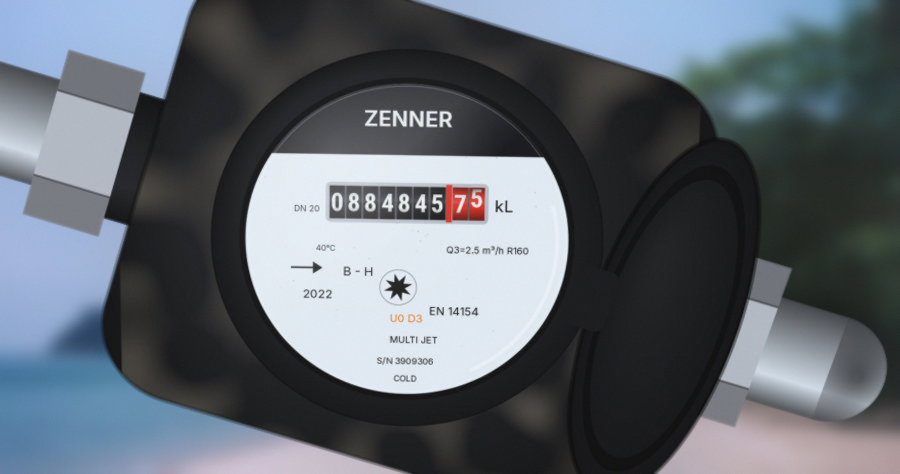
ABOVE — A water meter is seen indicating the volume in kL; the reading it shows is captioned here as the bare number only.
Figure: 884845.75
